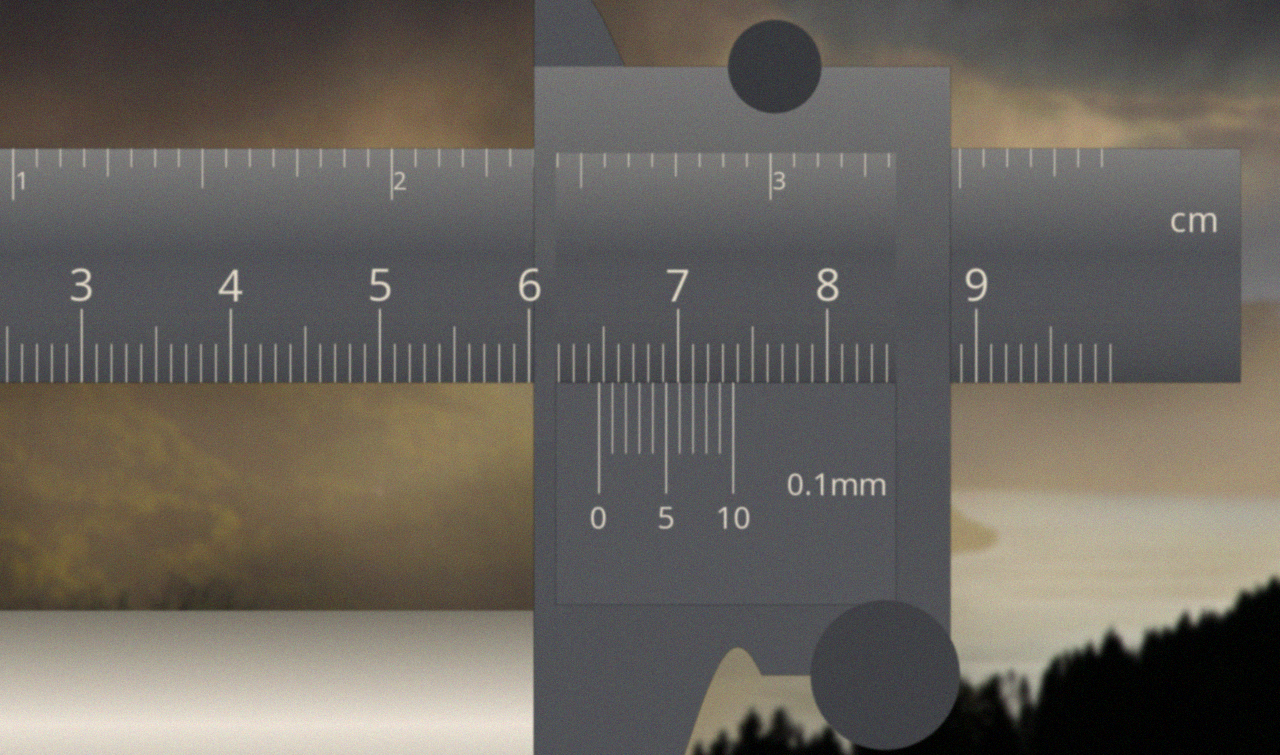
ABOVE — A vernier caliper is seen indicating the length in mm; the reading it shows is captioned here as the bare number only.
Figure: 64.7
